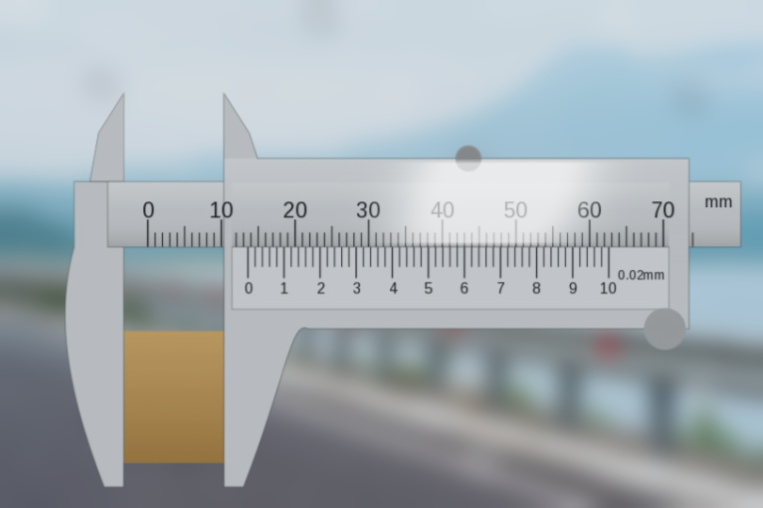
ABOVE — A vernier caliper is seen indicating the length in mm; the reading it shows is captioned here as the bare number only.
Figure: 13.6
